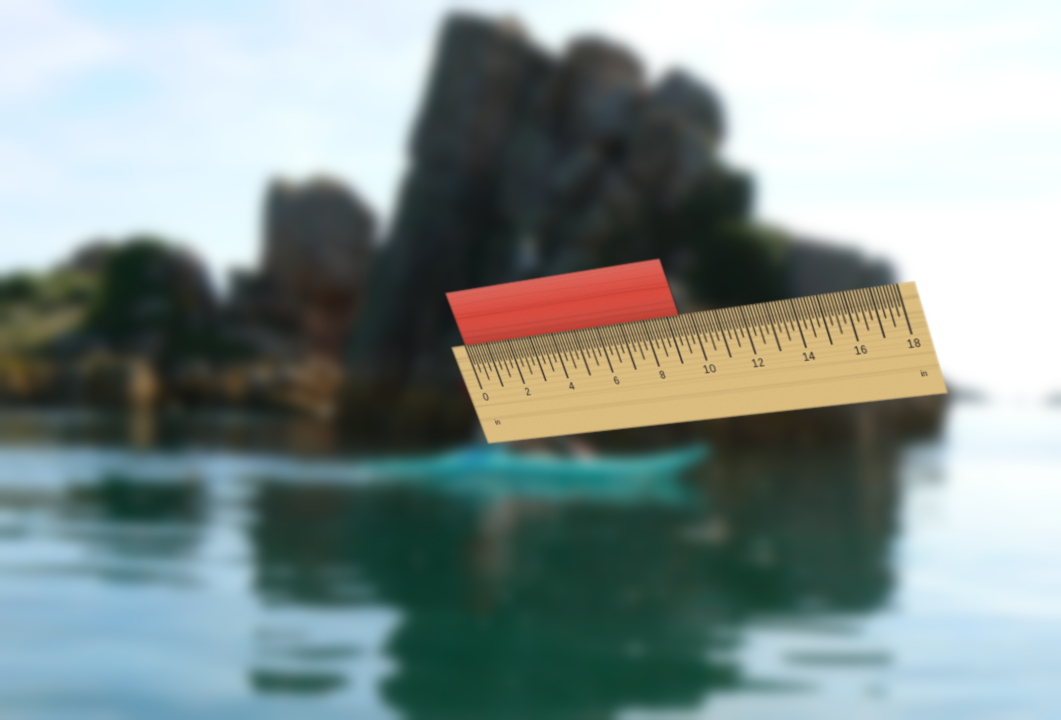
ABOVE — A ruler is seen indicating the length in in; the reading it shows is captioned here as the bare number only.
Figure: 9.5
